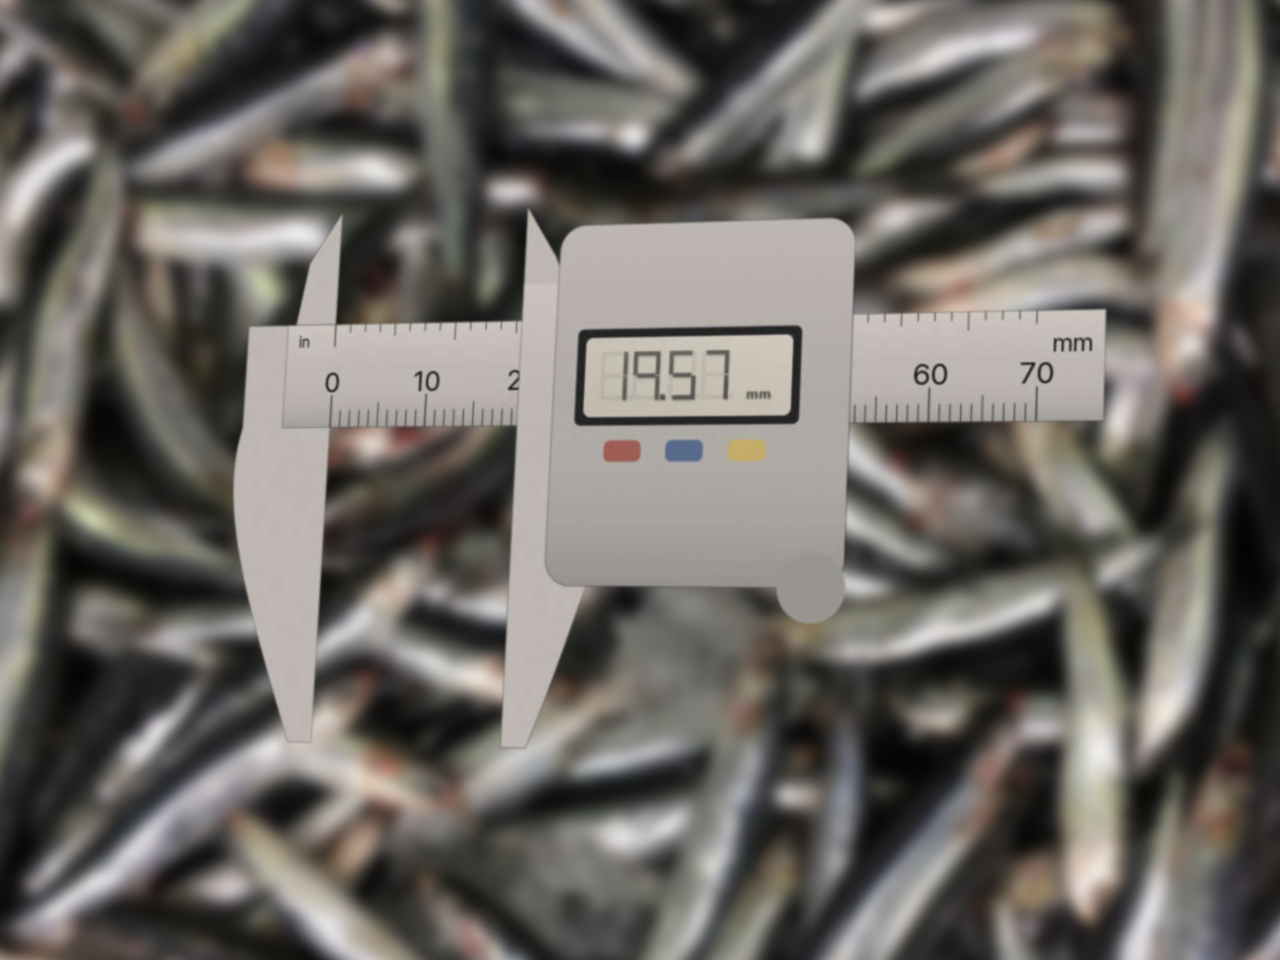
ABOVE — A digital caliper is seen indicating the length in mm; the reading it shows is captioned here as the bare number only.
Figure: 19.57
